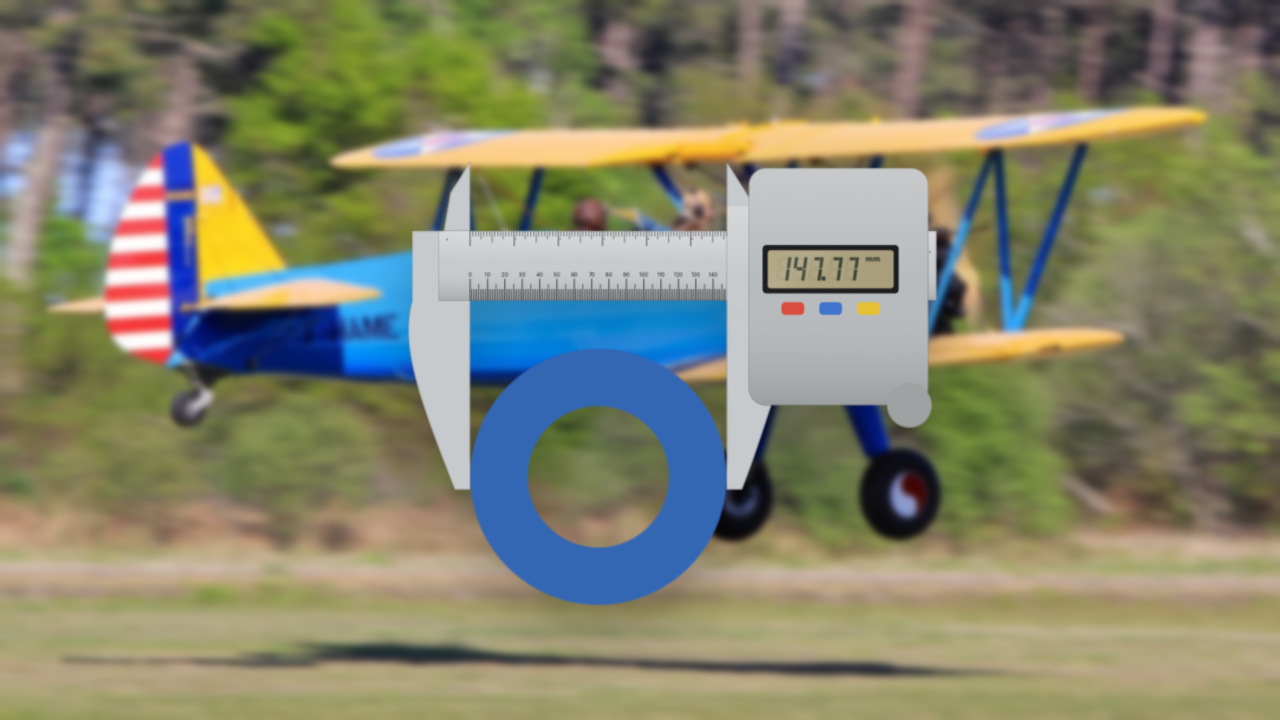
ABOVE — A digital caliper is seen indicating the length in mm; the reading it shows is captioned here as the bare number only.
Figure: 147.77
